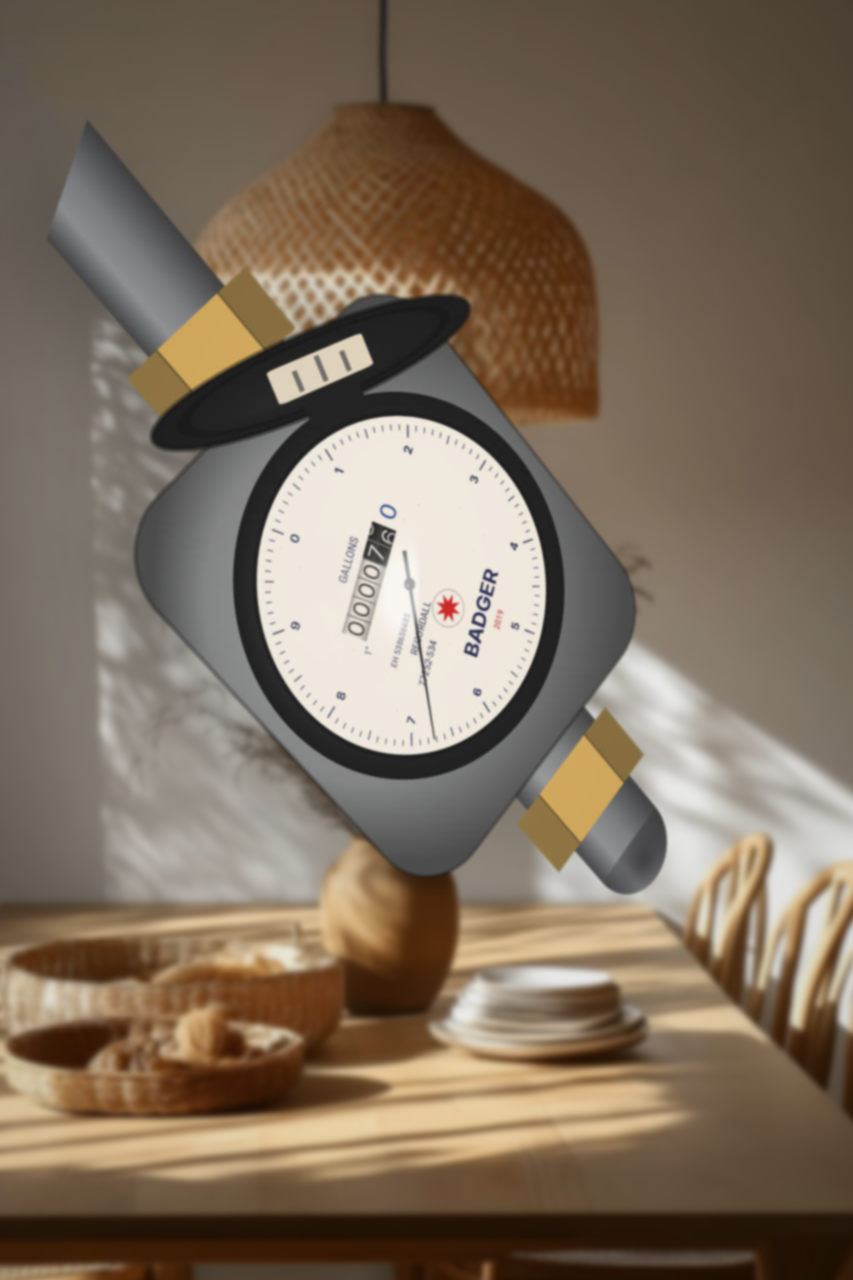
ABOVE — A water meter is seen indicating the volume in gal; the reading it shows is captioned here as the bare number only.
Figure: 756.7
